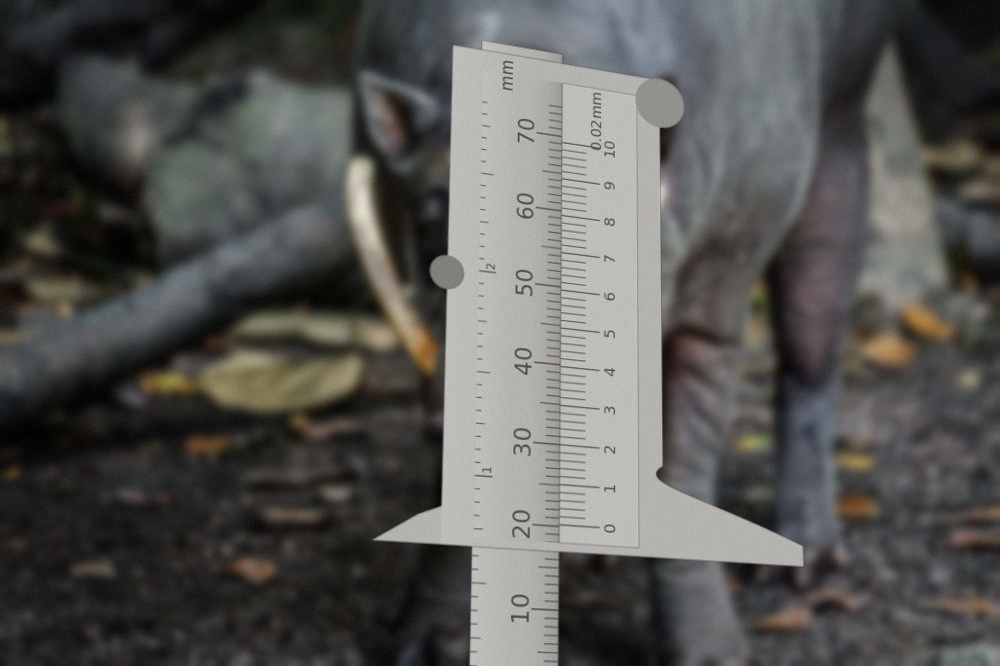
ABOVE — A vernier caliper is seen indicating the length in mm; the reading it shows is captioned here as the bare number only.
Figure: 20.2
